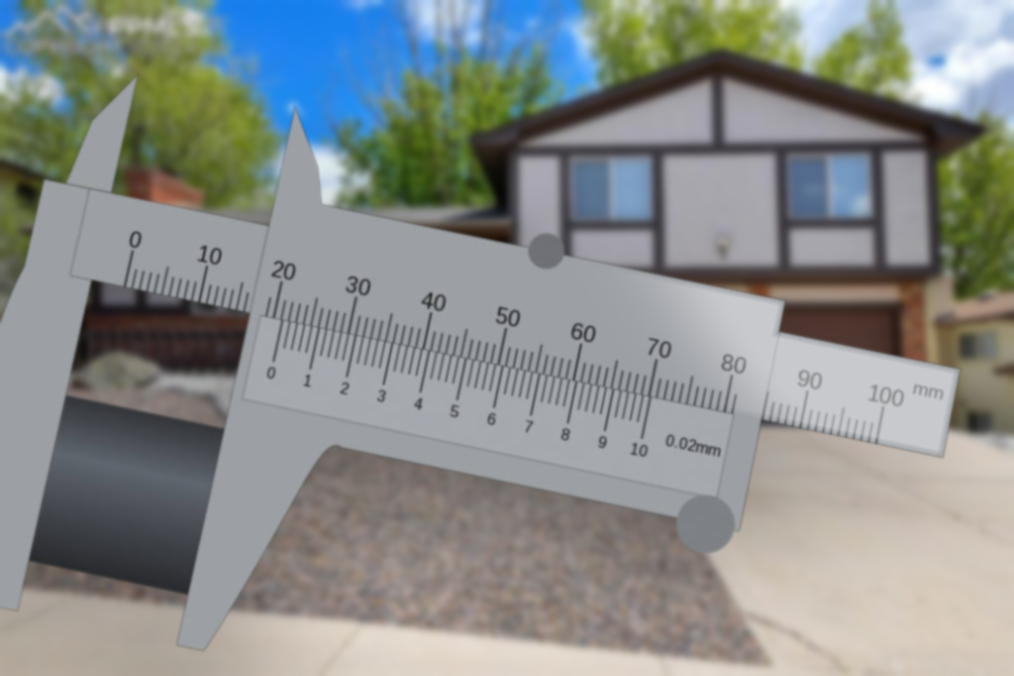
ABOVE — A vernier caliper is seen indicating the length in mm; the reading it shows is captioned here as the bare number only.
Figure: 21.2
